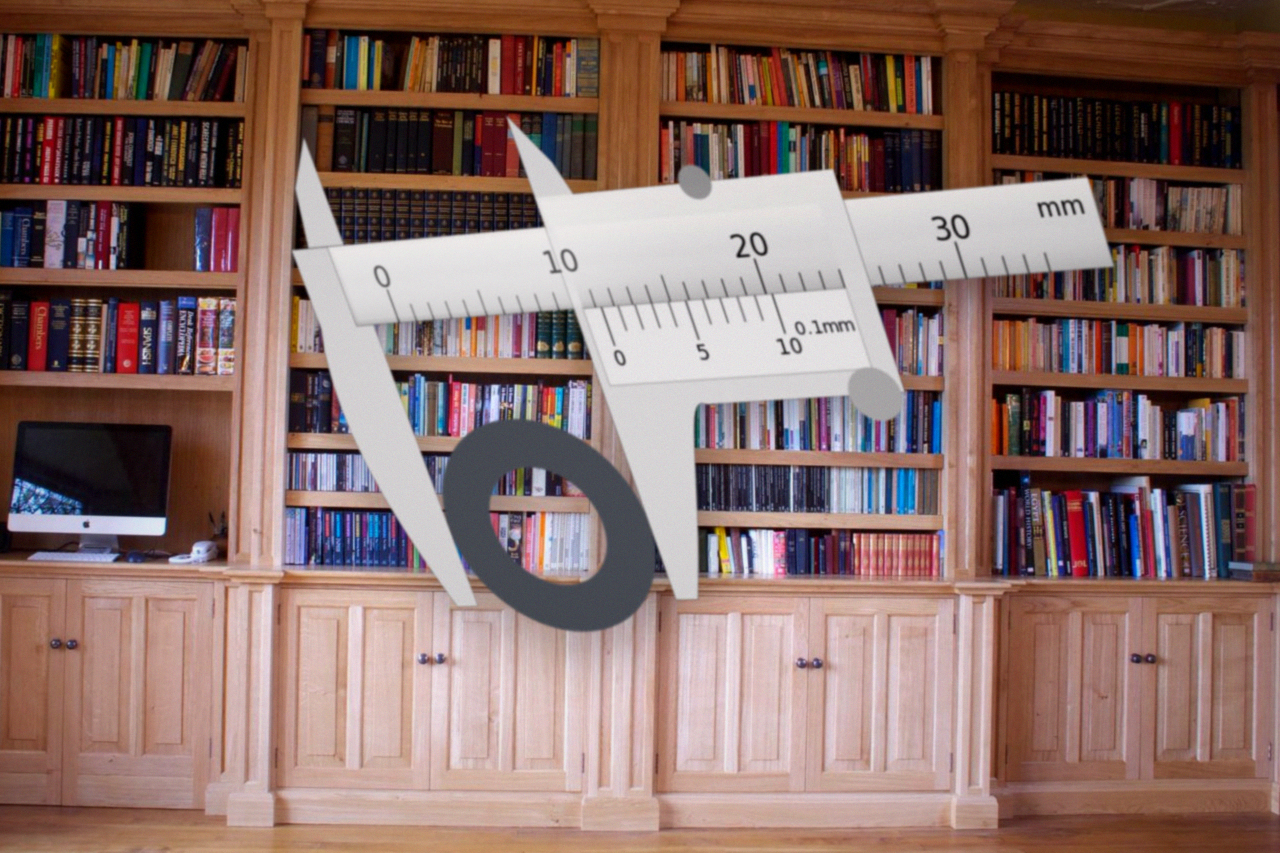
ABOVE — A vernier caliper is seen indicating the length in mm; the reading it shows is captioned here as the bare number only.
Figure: 11.3
